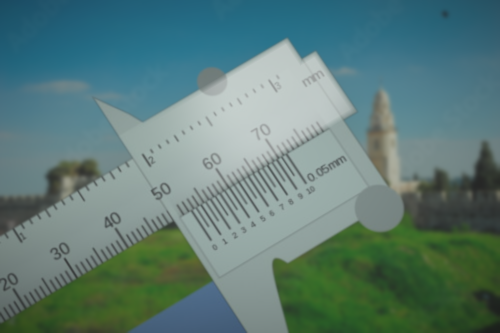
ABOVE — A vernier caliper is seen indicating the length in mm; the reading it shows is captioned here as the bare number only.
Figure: 52.5
